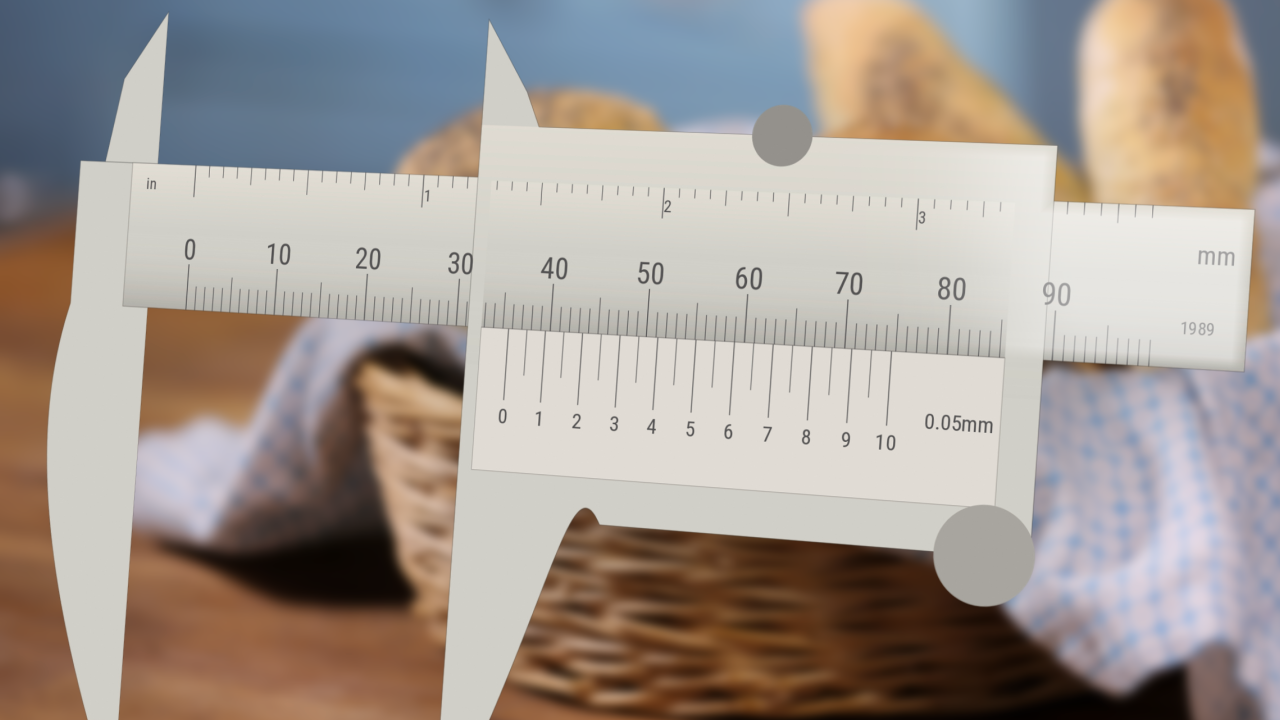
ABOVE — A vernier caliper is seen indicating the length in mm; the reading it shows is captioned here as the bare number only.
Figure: 35.6
